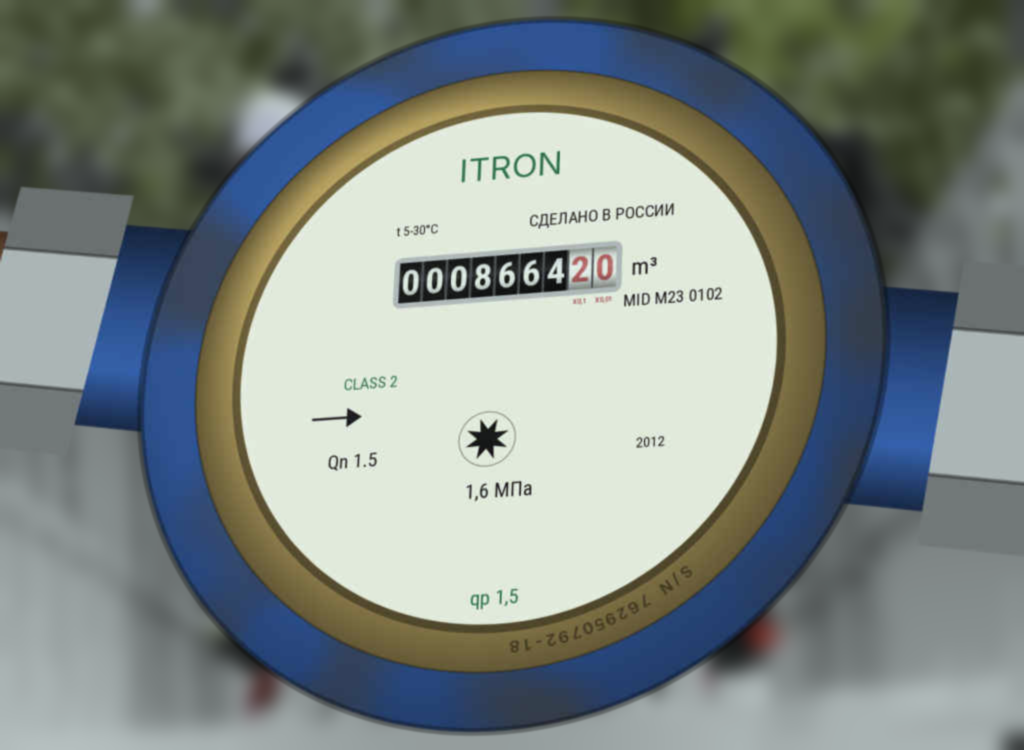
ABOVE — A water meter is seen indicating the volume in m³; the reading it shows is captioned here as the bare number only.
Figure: 8664.20
